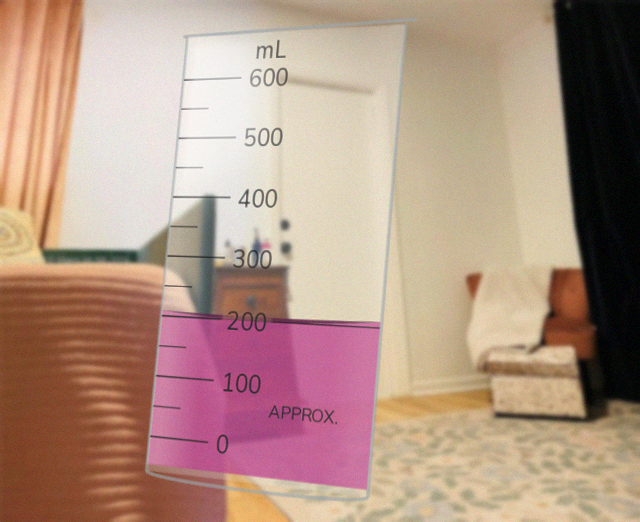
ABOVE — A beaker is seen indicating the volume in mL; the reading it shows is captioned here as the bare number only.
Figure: 200
